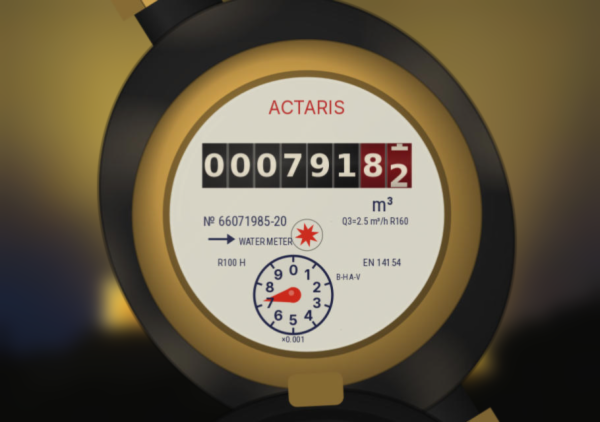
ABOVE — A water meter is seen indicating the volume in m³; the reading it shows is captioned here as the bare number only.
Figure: 791.817
